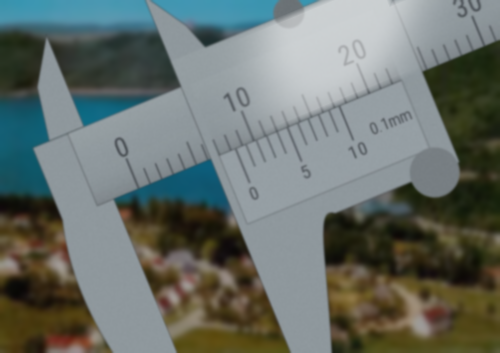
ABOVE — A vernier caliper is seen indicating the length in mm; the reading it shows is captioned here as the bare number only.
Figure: 8.4
